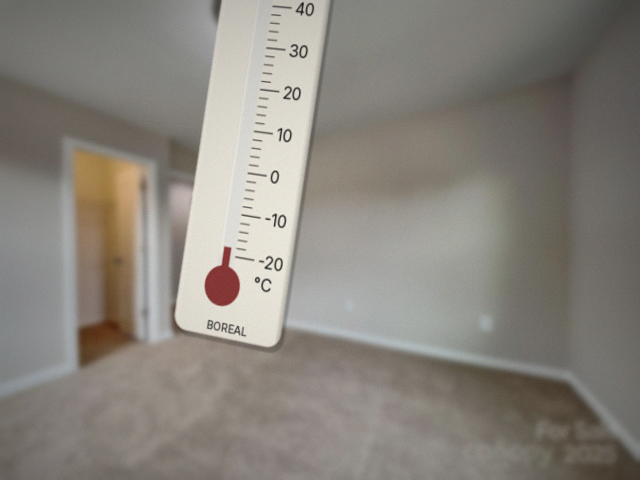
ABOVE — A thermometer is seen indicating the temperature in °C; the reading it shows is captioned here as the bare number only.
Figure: -18
